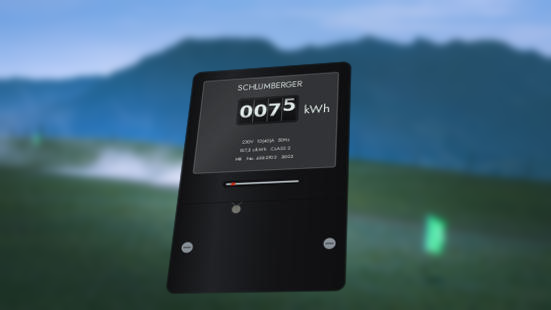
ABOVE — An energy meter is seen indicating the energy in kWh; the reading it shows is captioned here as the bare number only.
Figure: 75
